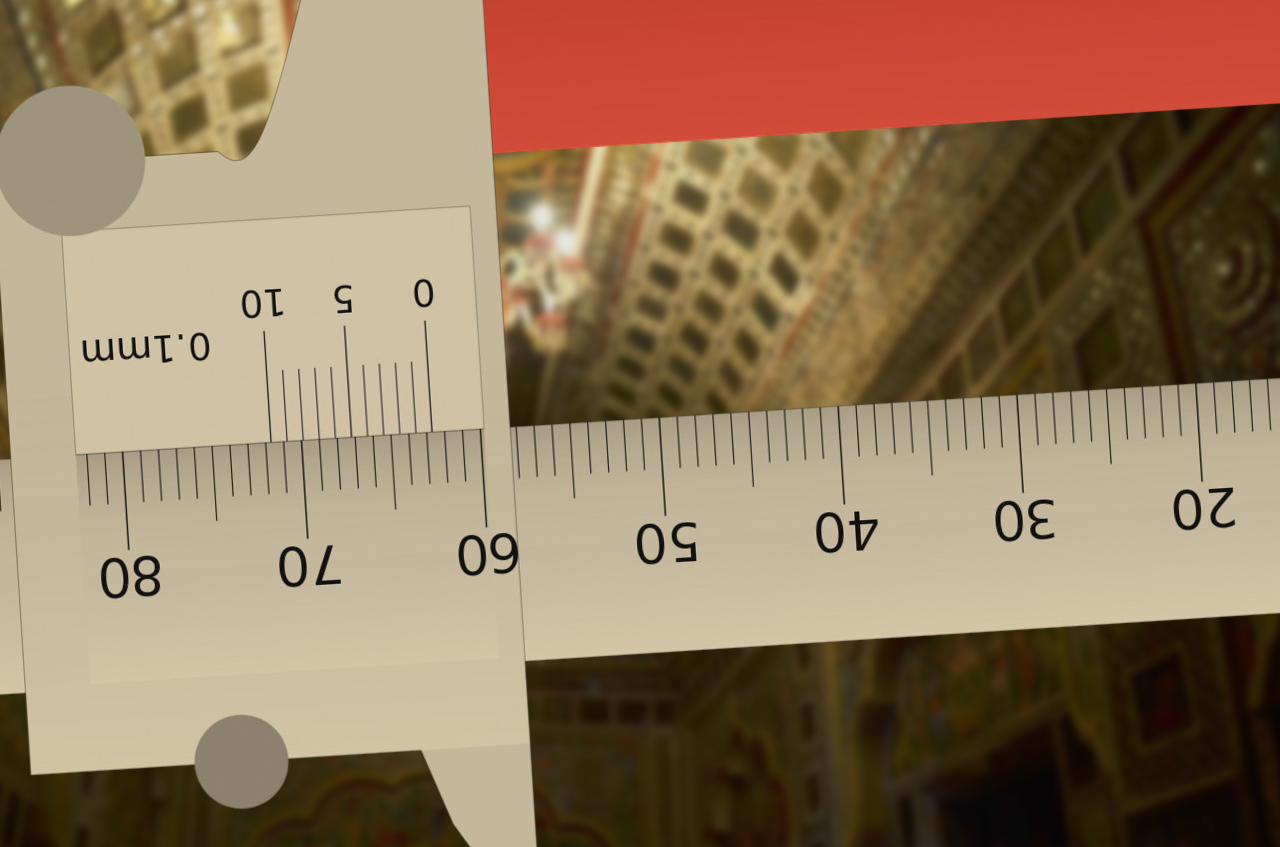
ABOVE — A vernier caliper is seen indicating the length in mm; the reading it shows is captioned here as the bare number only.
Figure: 62.7
